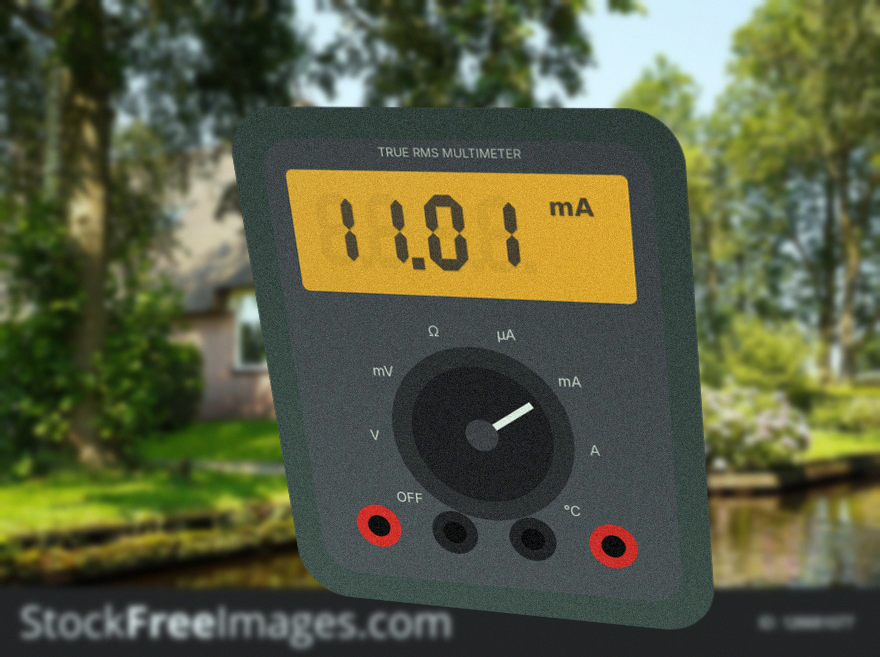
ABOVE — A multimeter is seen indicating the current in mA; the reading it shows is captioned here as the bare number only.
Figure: 11.01
